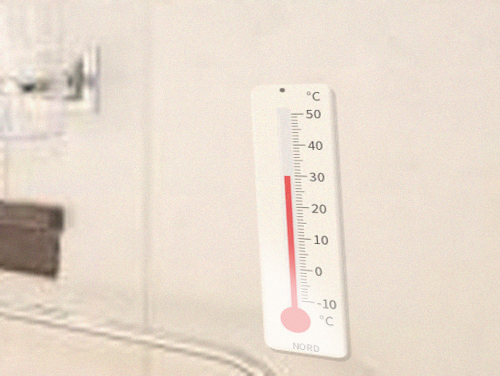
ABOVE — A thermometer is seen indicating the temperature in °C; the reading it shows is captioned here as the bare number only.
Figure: 30
